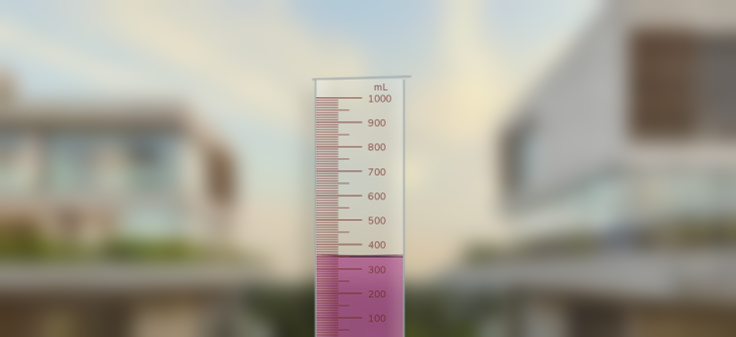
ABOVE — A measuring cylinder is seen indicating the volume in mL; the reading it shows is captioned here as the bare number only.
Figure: 350
